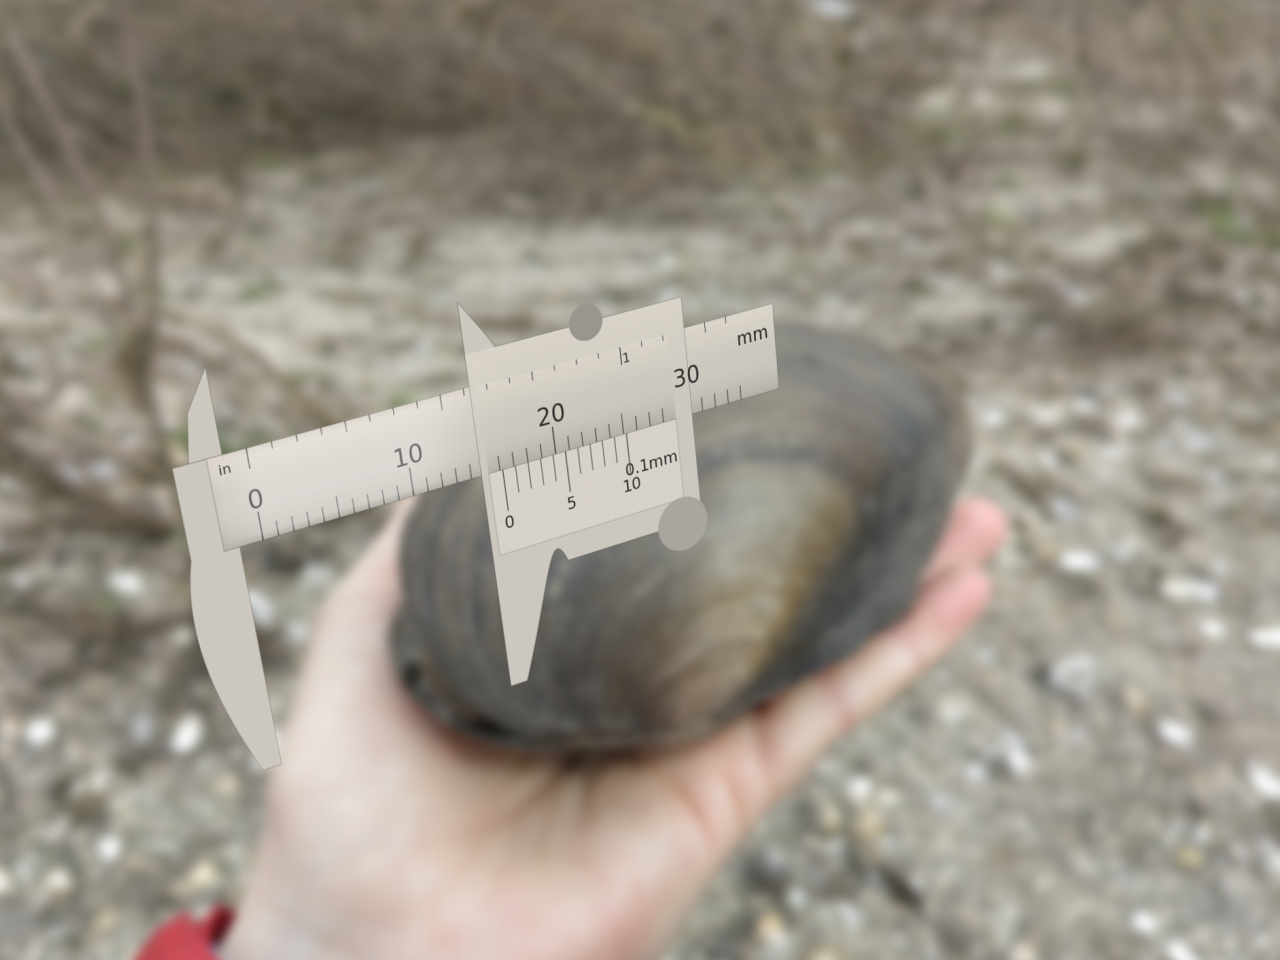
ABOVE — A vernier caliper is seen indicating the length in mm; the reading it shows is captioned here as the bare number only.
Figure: 16.2
